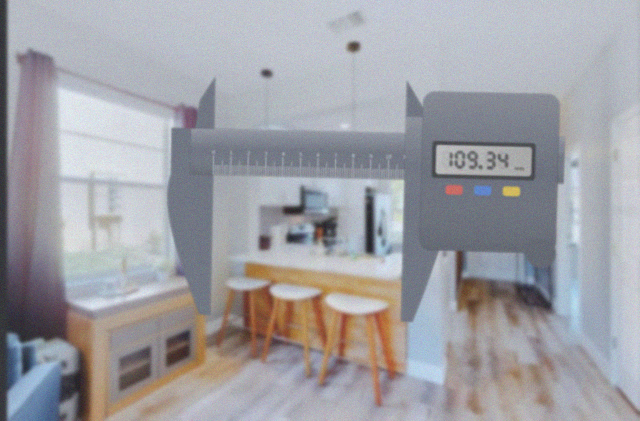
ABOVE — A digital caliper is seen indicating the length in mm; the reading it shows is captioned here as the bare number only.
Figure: 109.34
